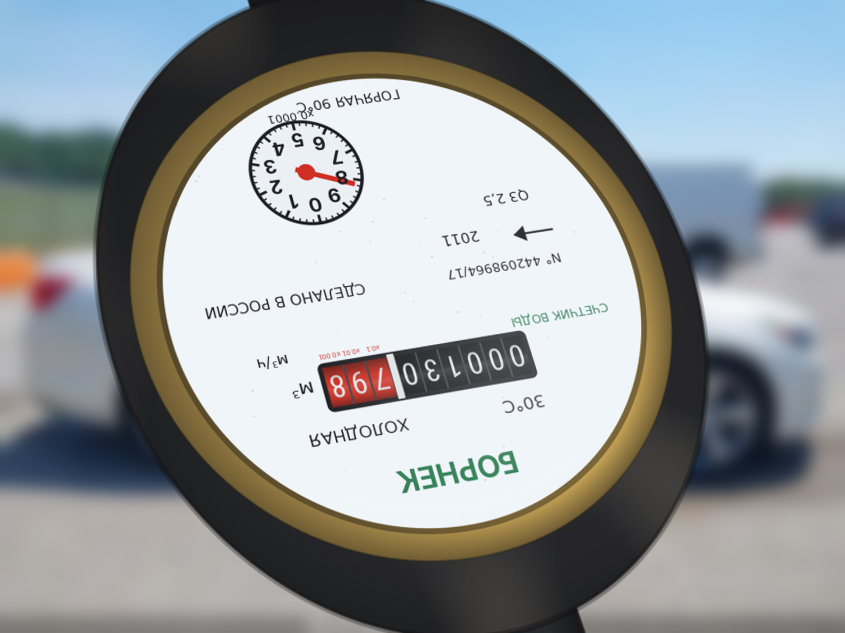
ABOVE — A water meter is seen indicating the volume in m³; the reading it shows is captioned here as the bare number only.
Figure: 130.7988
